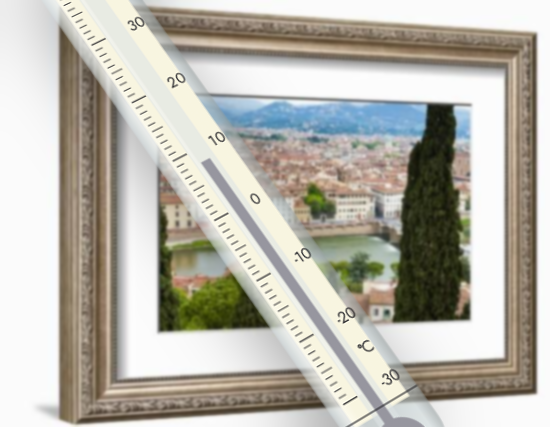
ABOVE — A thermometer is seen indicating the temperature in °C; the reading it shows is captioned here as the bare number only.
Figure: 8
